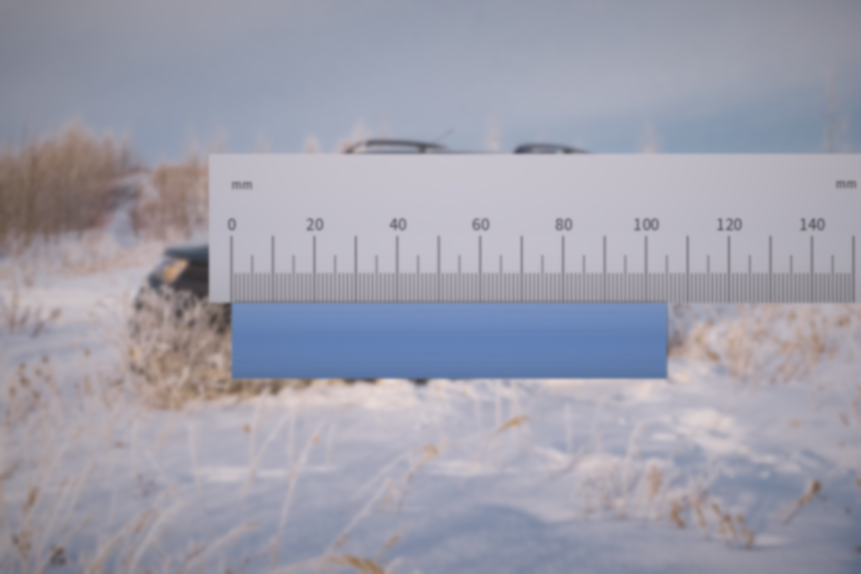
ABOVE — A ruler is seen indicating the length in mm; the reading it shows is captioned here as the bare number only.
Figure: 105
